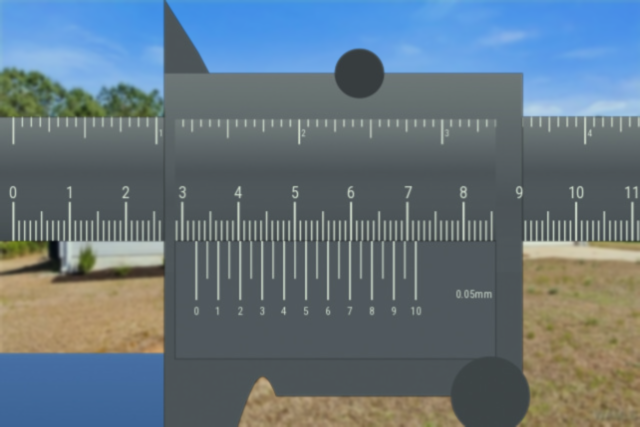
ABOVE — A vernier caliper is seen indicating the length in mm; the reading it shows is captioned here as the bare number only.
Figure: 32.5
